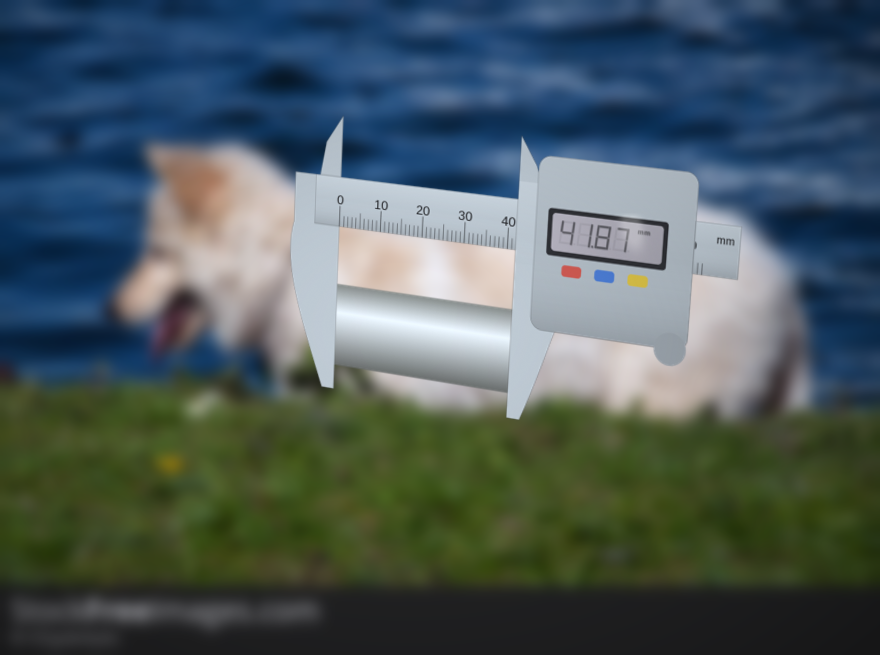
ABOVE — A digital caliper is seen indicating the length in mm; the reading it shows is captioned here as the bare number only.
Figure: 41.87
